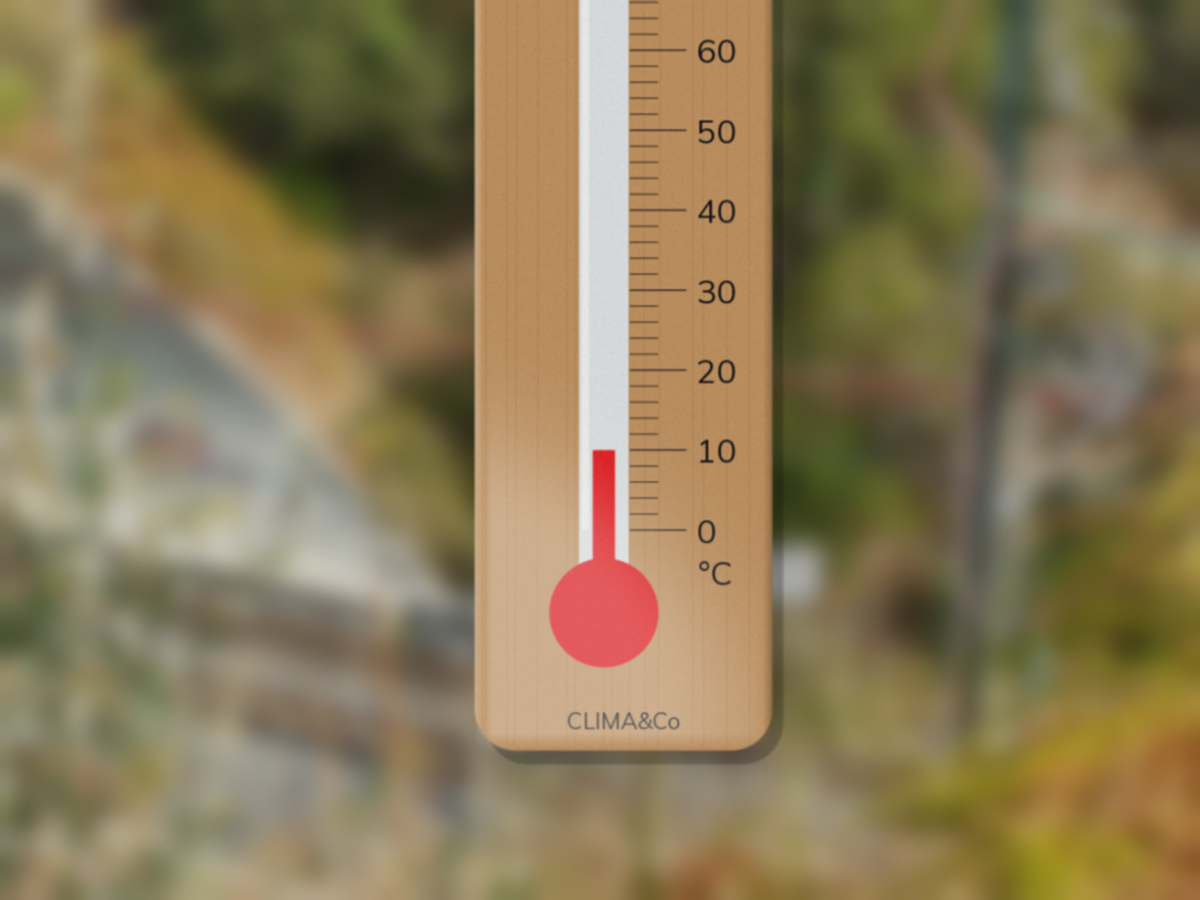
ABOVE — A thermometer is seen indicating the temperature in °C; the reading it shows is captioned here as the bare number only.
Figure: 10
